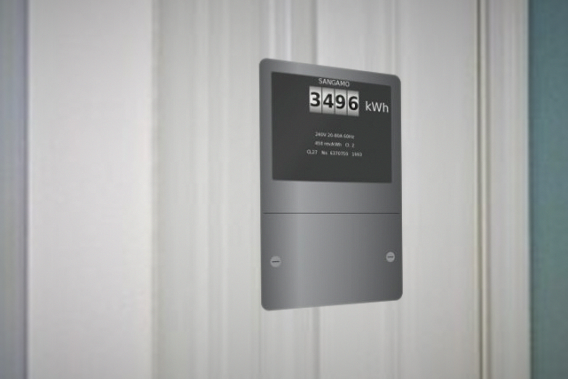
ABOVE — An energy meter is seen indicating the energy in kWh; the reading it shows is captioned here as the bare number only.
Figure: 3496
